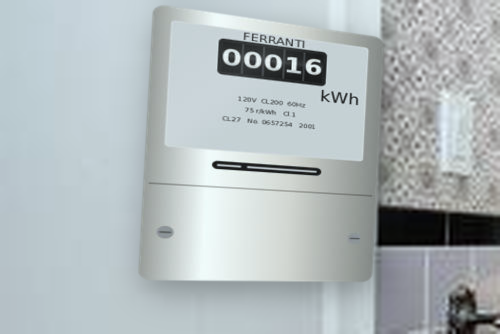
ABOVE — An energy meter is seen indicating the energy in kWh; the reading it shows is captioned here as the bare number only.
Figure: 16
